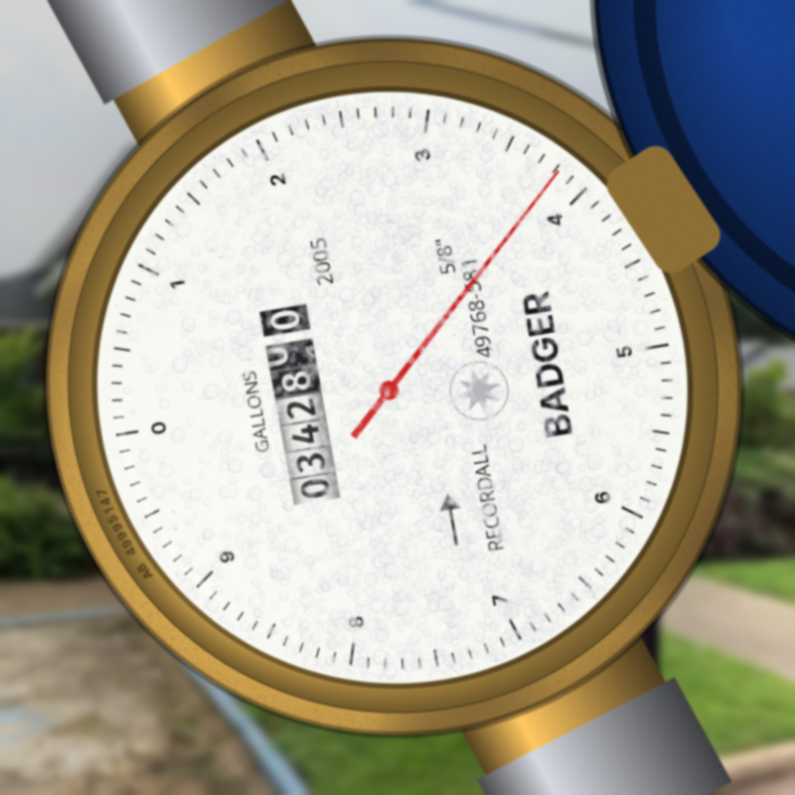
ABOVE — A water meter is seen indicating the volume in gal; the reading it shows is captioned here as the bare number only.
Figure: 342803.8
